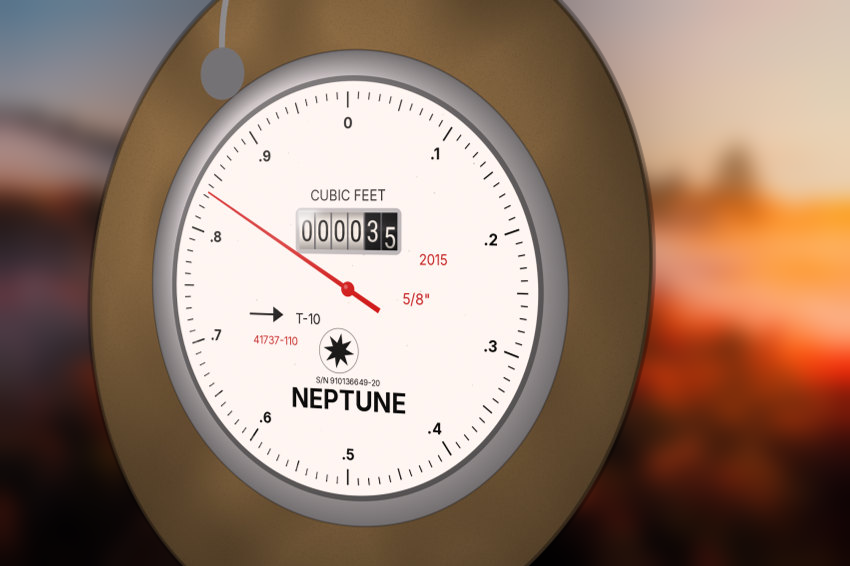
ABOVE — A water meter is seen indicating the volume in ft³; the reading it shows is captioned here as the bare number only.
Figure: 34.83
